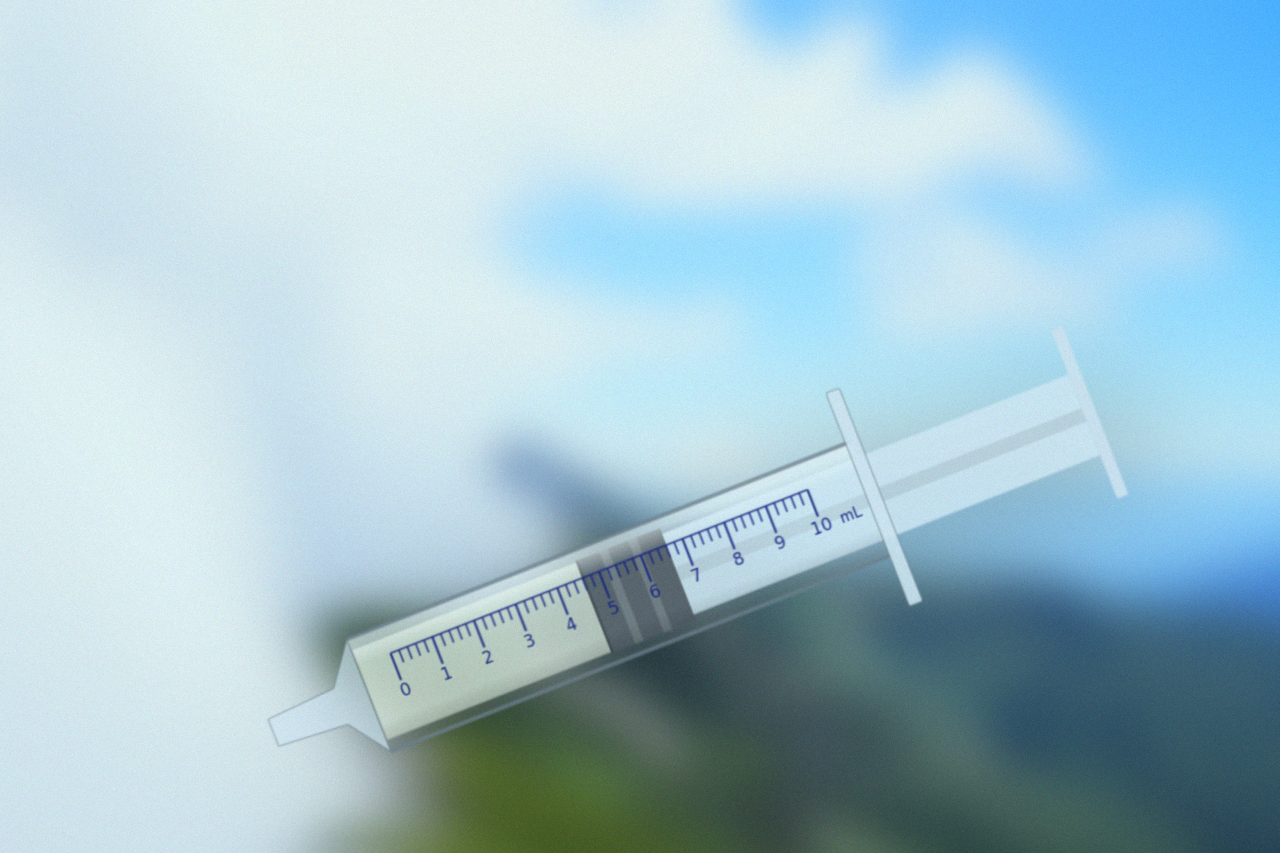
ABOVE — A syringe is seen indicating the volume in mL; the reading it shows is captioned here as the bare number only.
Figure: 4.6
